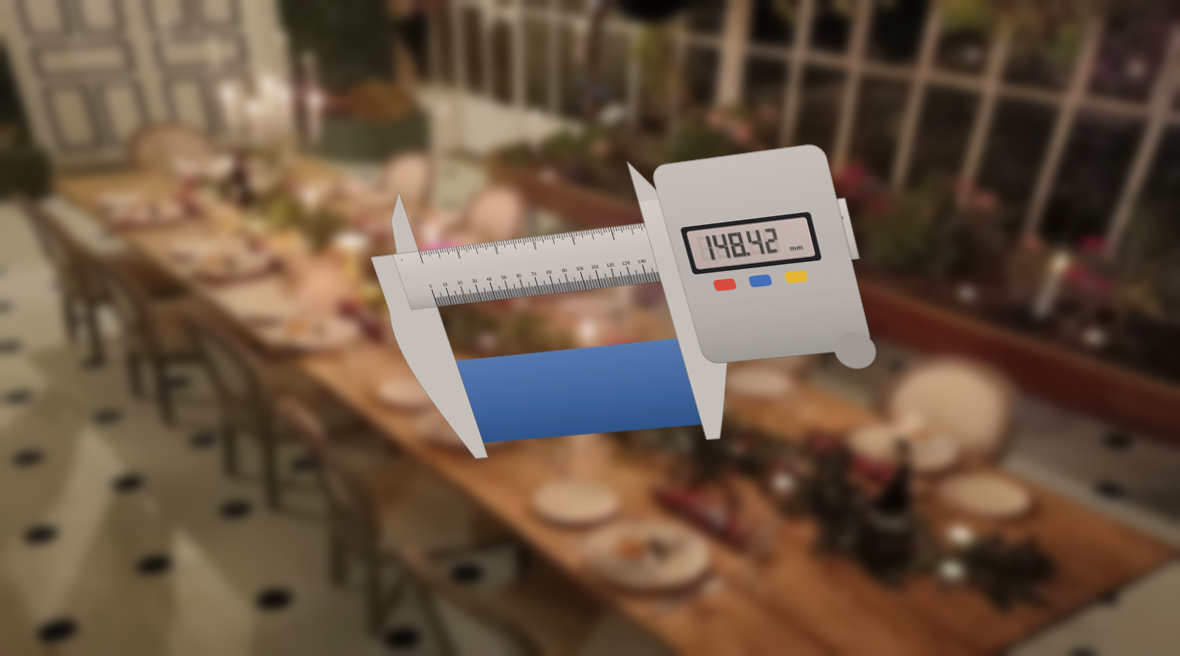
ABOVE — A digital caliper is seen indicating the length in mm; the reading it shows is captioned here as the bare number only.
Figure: 148.42
